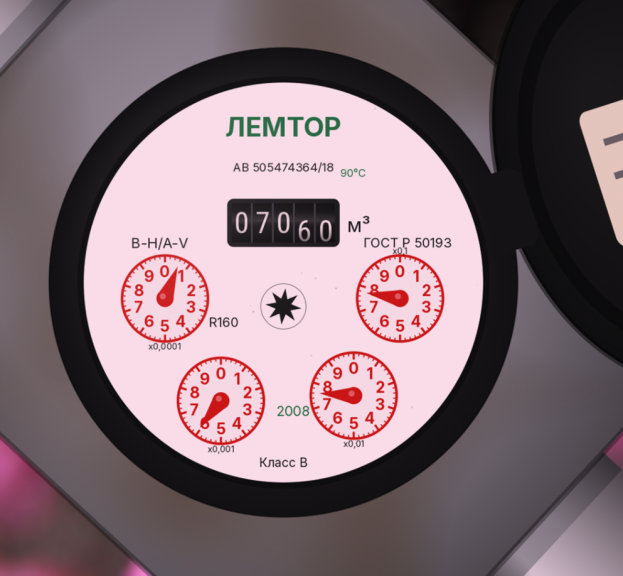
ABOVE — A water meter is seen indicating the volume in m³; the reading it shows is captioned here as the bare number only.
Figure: 7059.7760
